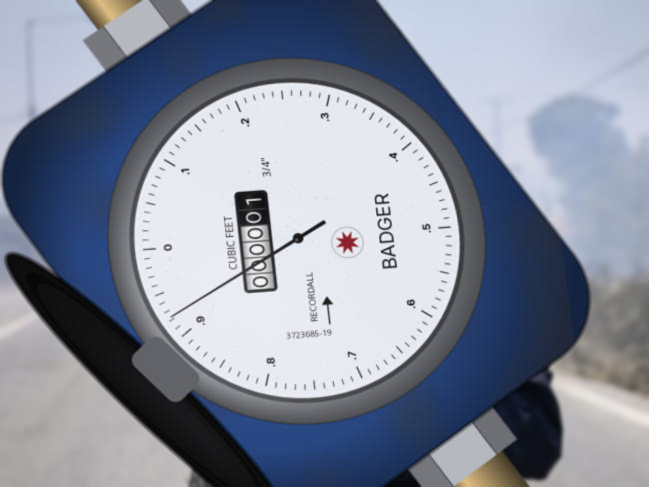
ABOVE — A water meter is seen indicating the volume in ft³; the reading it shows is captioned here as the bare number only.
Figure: 0.92
